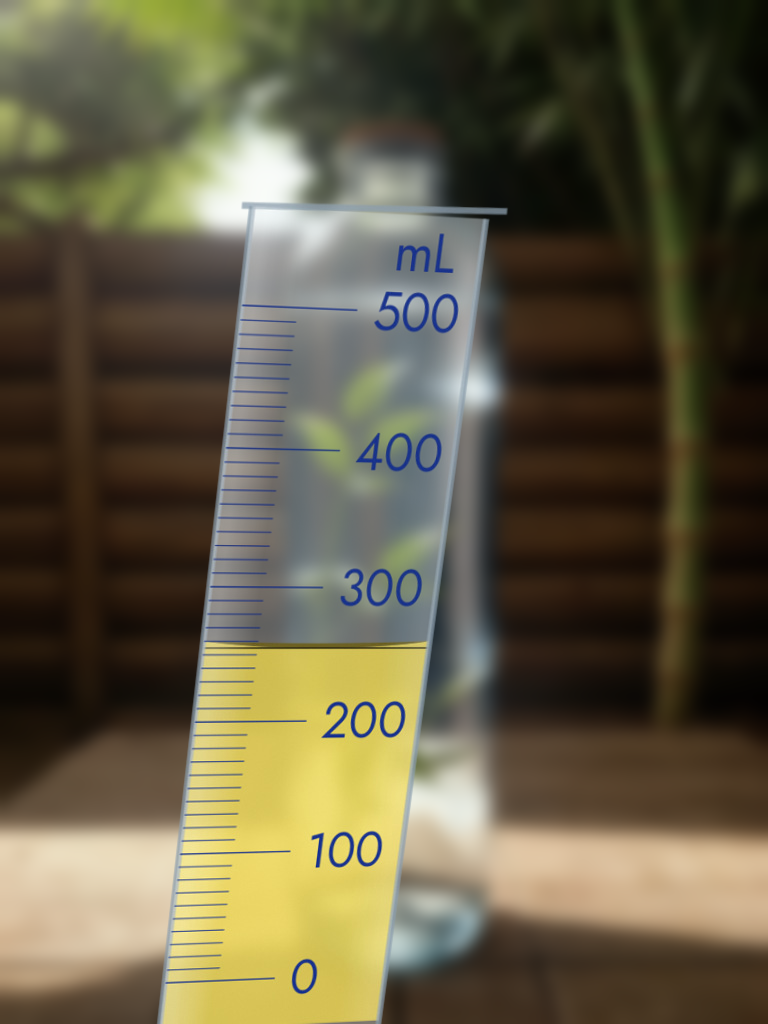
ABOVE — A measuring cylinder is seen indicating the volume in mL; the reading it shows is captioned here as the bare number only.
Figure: 255
